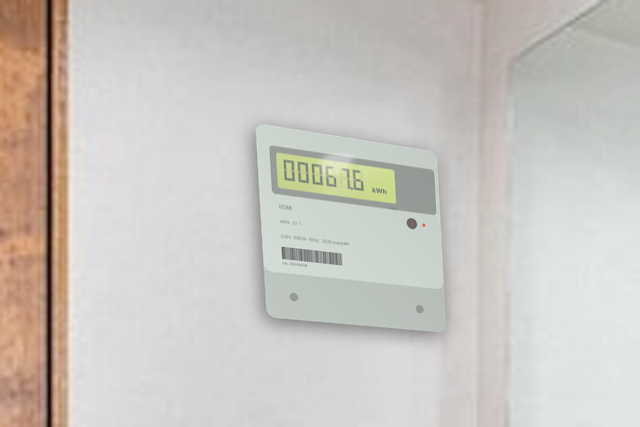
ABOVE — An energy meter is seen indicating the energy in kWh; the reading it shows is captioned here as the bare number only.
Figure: 67.6
